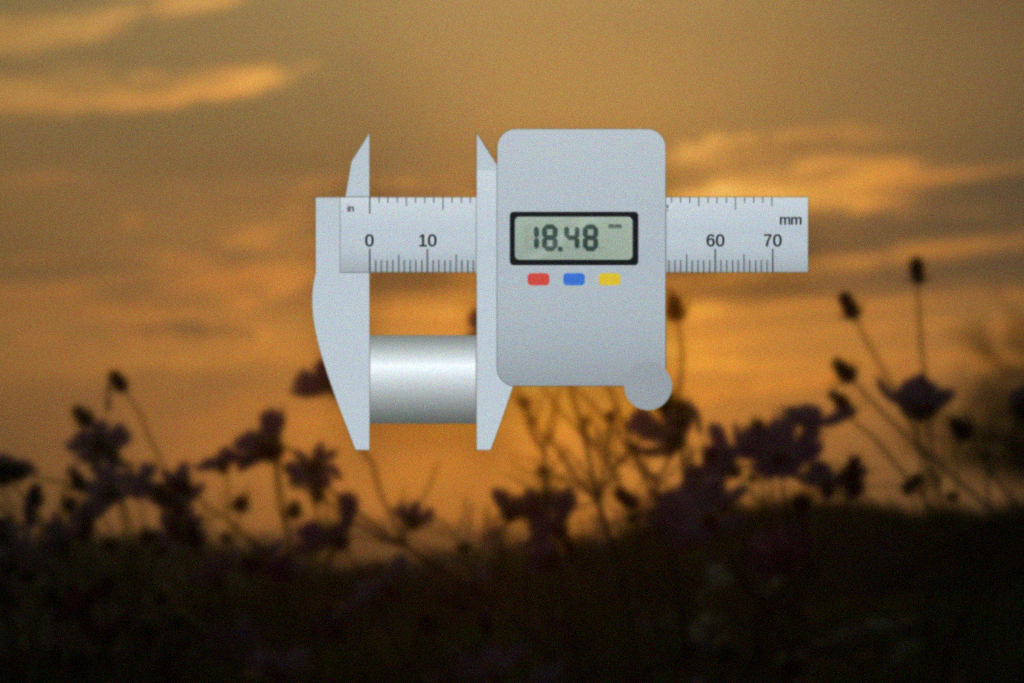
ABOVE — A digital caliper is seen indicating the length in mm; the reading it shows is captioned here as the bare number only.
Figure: 18.48
